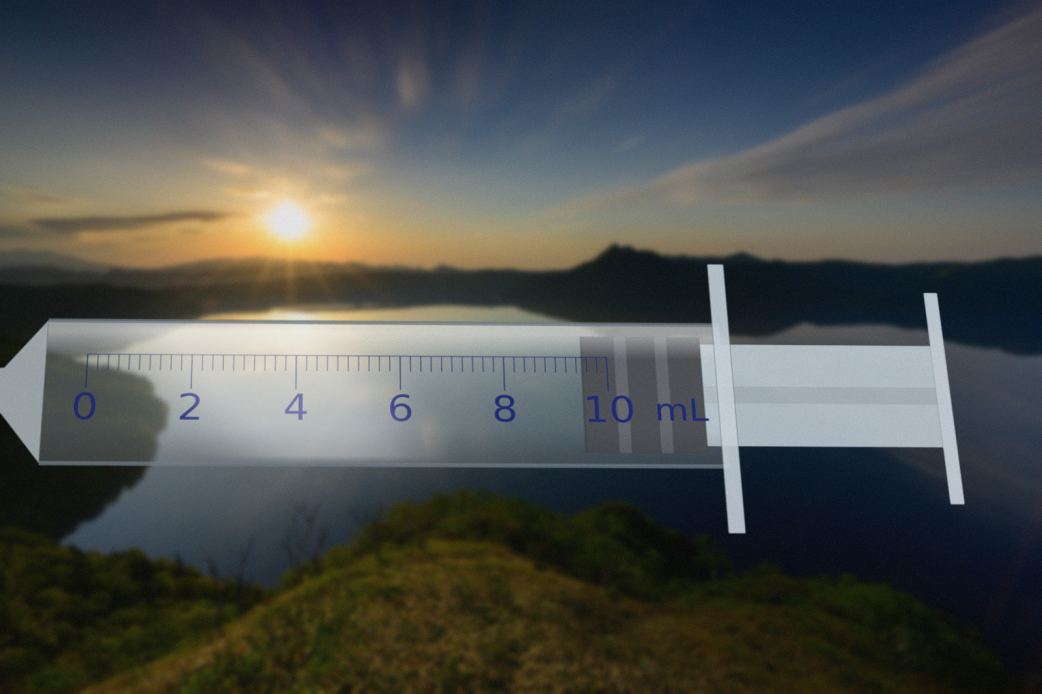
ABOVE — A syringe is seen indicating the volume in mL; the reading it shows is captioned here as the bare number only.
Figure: 9.5
